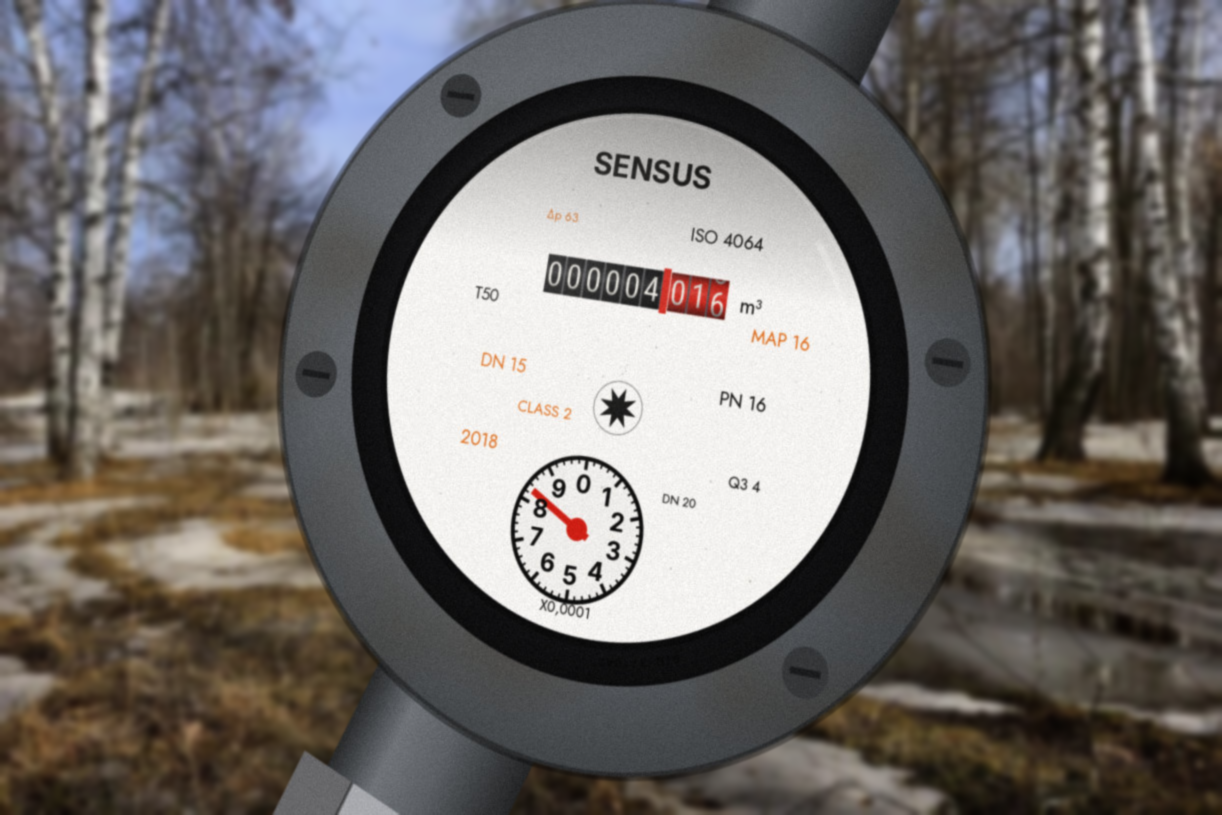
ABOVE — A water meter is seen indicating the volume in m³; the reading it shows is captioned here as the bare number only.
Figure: 4.0158
